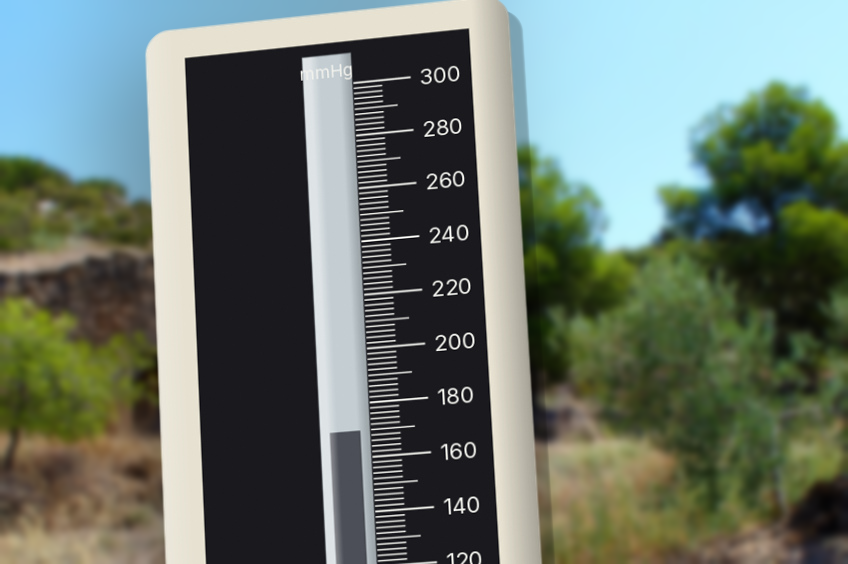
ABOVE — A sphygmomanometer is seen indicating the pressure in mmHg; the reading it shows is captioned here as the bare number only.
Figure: 170
